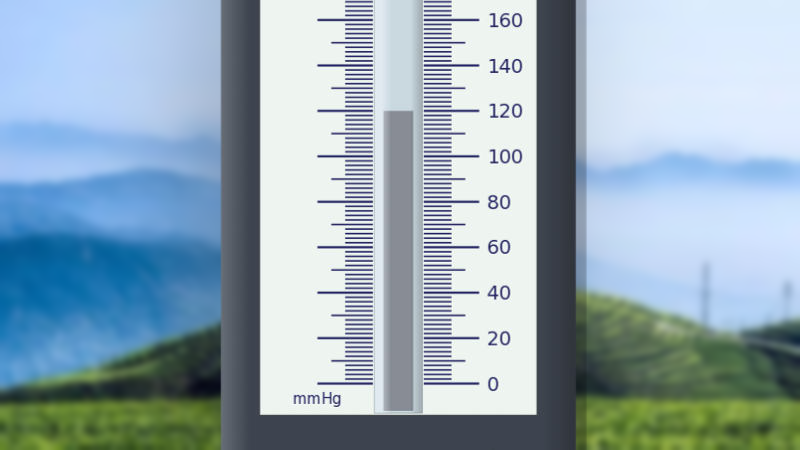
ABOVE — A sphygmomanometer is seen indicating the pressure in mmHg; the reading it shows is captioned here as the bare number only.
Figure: 120
